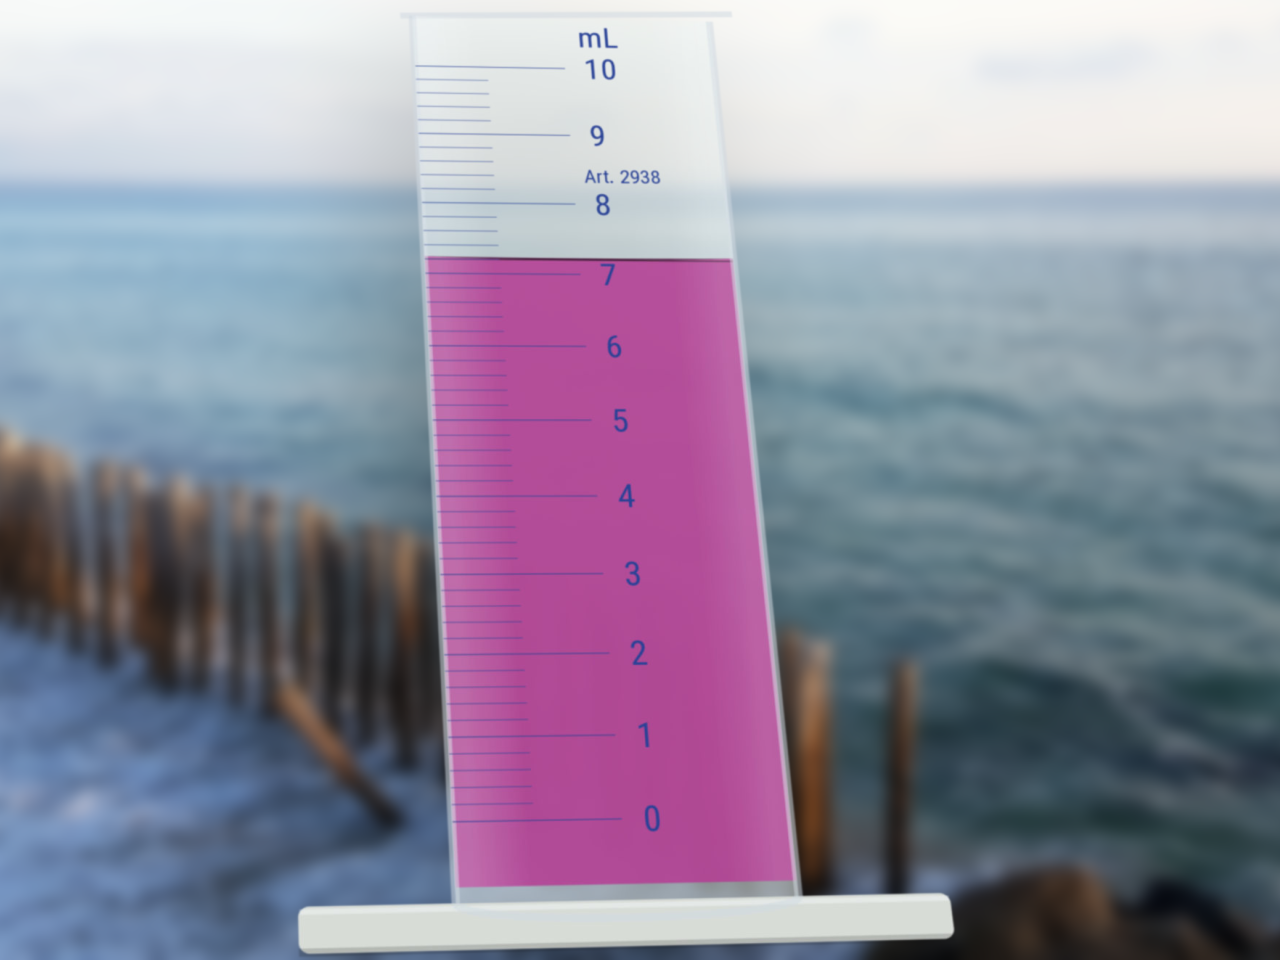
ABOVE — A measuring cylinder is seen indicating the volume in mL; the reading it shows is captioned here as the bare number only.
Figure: 7.2
